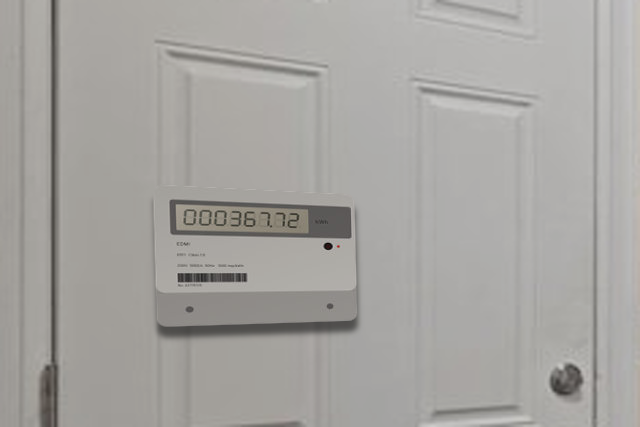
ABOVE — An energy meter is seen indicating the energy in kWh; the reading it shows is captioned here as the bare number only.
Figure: 367.72
